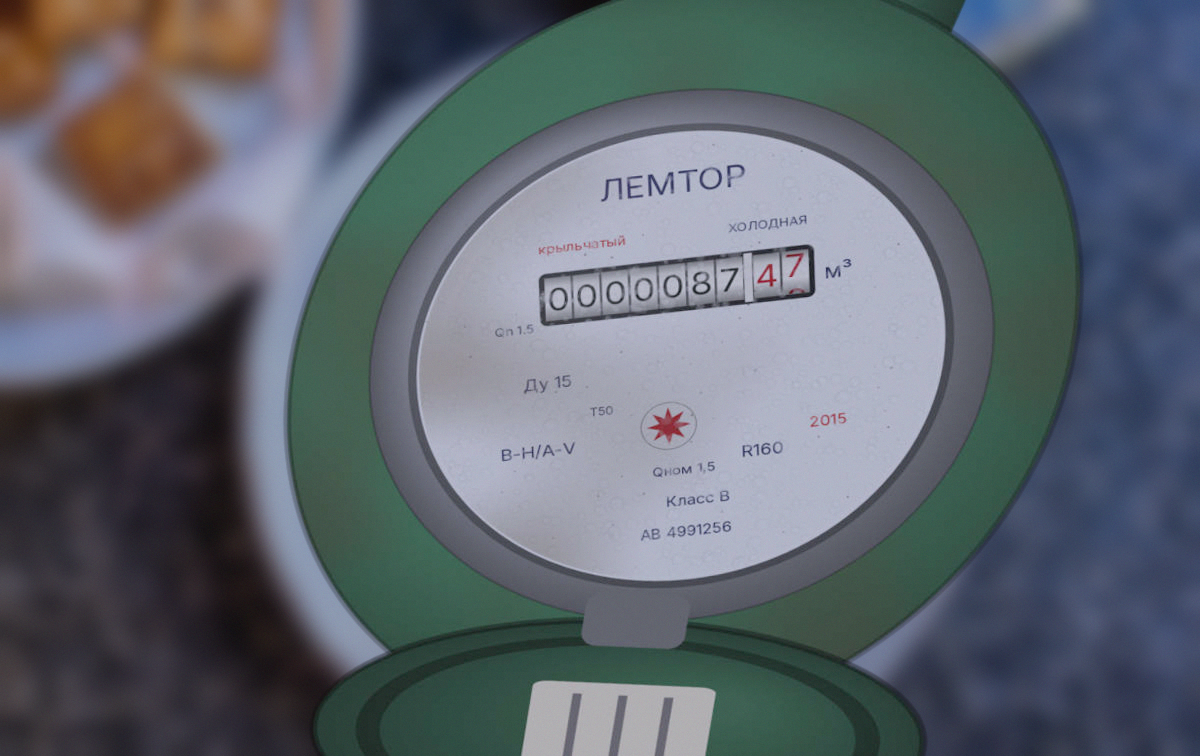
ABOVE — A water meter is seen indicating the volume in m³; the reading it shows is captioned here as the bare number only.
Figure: 87.47
